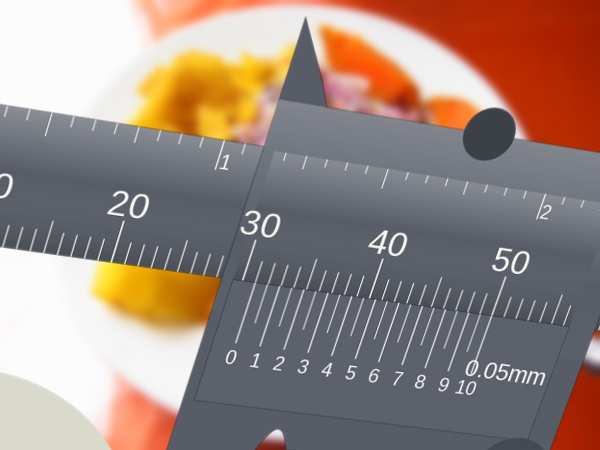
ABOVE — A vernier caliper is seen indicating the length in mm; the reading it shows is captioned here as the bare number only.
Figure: 31.0
